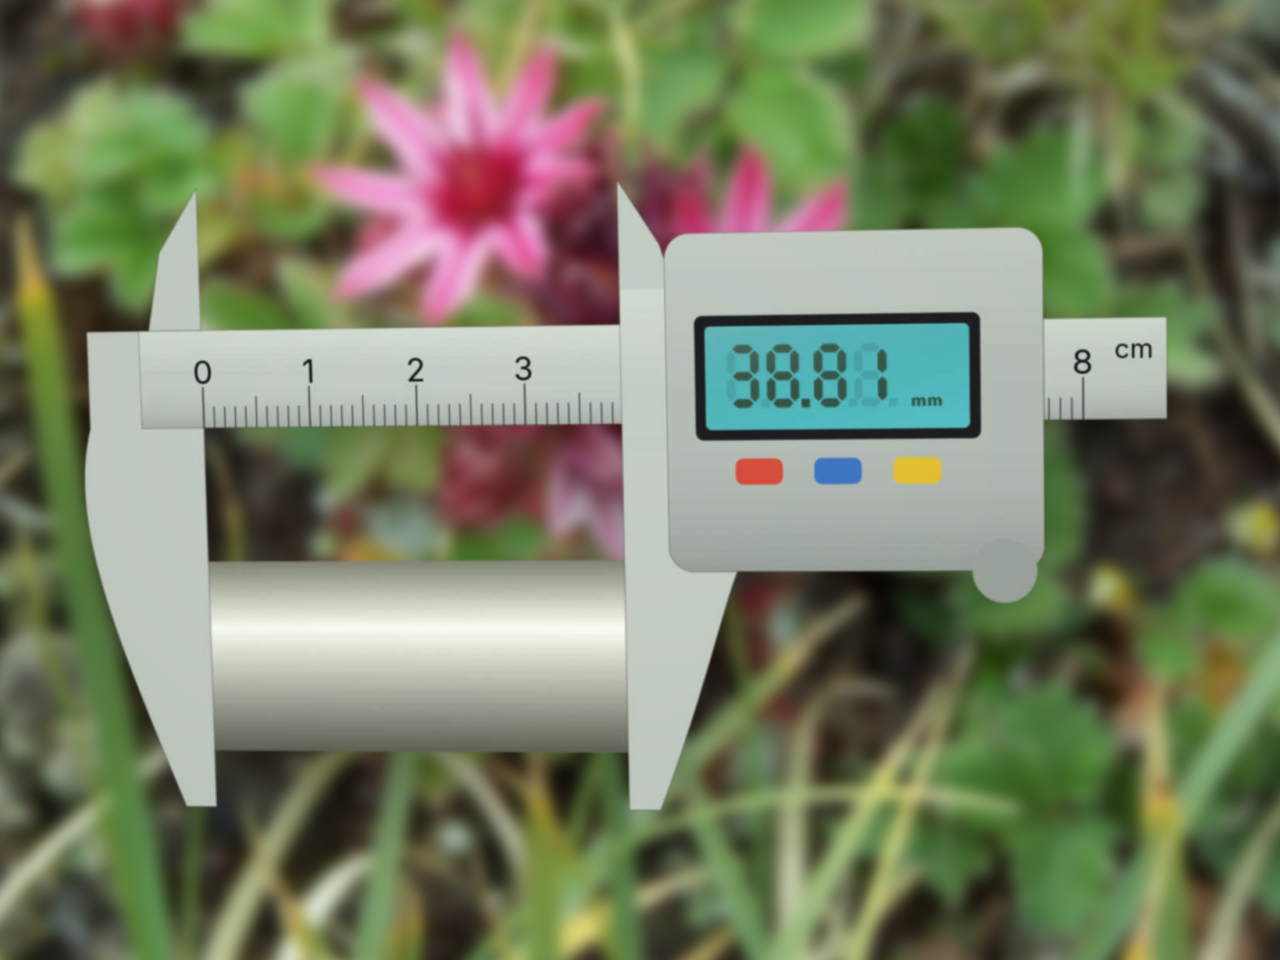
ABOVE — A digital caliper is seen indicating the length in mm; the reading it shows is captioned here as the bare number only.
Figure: 38.81
